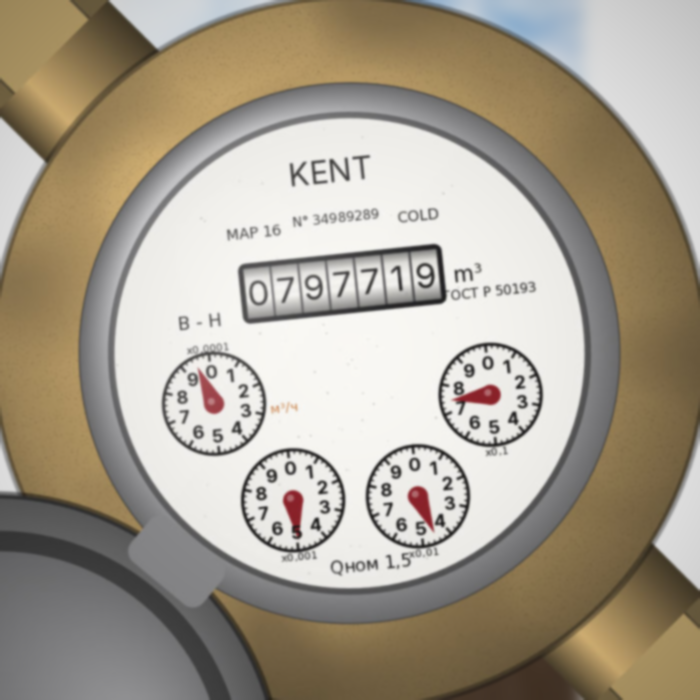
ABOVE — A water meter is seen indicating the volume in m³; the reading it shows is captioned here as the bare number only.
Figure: 797719.7449
